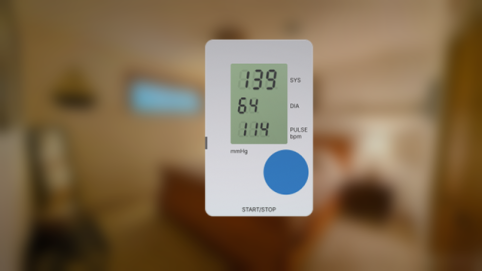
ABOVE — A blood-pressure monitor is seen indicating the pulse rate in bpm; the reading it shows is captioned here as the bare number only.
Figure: 114
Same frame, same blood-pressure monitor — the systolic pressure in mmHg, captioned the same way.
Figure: 139
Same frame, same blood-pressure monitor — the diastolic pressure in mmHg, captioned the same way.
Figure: 64
